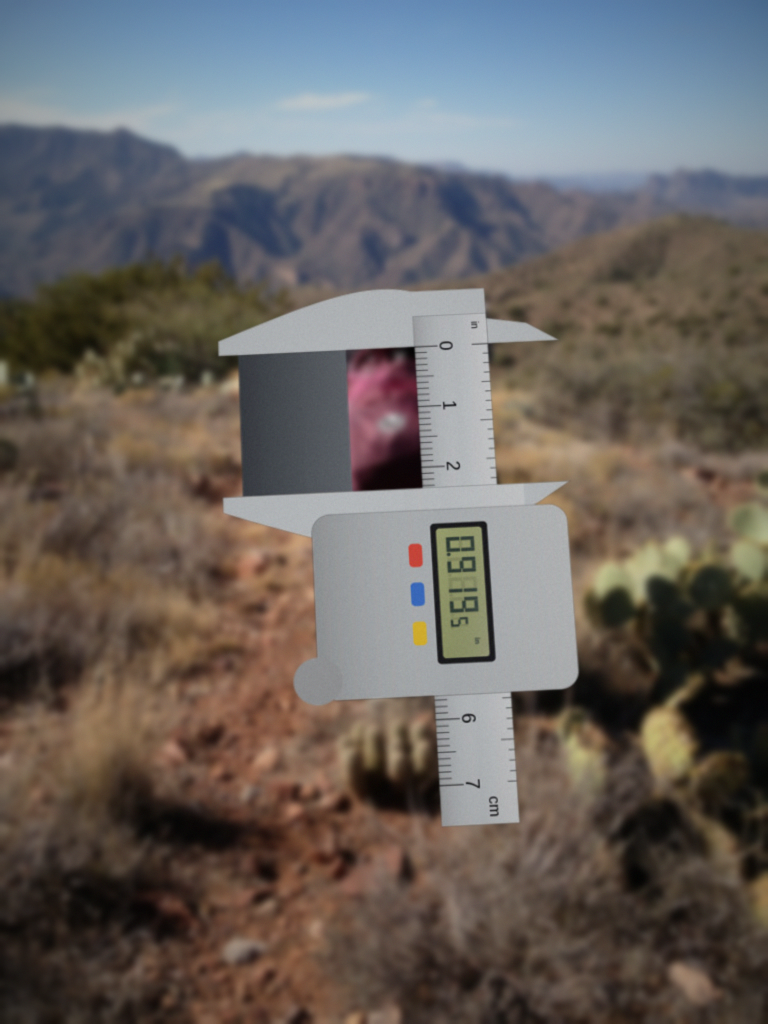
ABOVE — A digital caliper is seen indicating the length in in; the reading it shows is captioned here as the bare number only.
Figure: 0.9195
